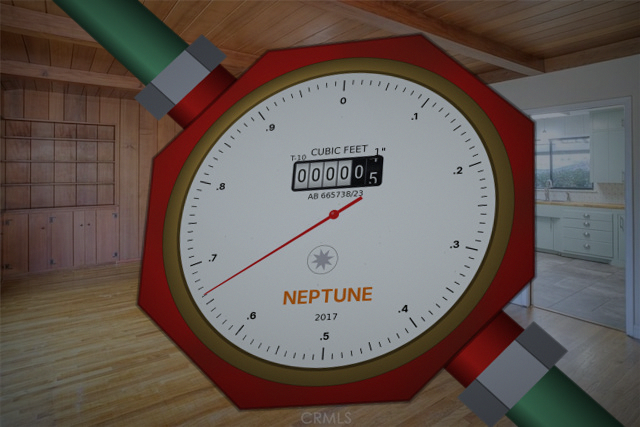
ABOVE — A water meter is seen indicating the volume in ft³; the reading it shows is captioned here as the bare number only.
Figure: 4.66
